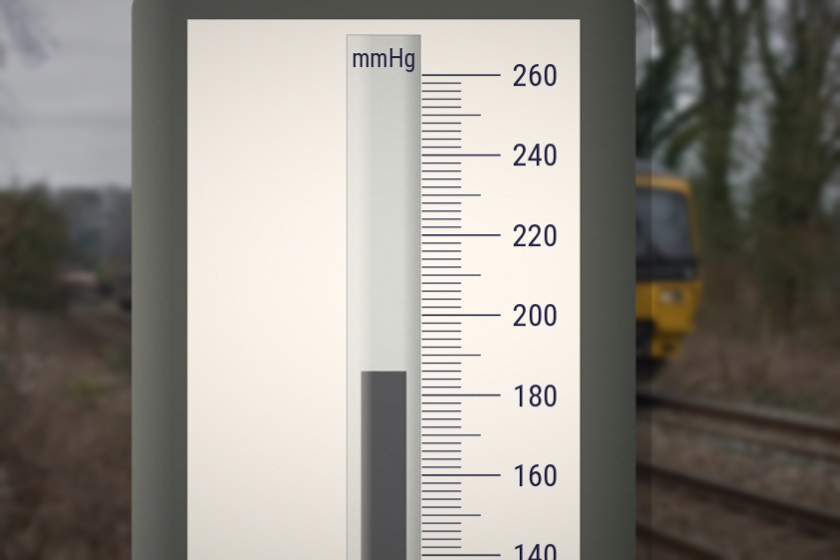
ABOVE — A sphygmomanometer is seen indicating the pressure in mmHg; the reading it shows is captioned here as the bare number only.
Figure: 186
